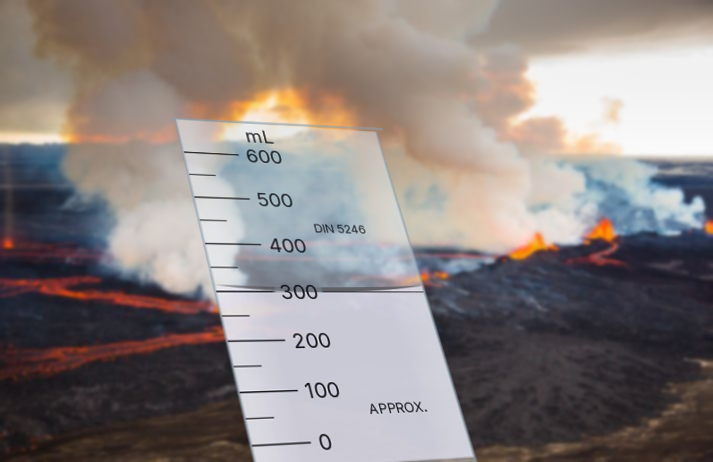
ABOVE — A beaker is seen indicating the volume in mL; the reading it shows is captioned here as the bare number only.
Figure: 300
